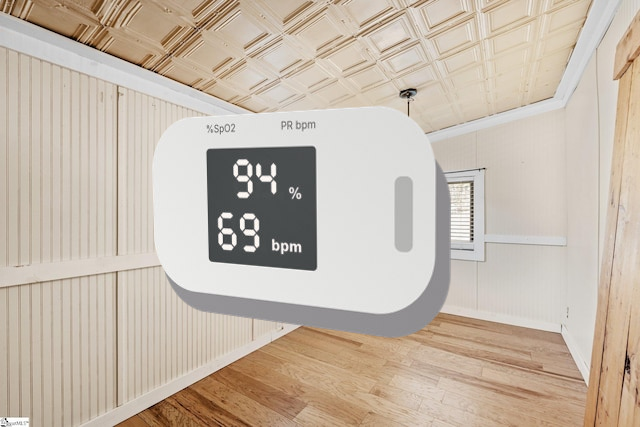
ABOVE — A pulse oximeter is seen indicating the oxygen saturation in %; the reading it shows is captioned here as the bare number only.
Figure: 94
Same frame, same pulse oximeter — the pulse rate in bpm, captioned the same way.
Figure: 69
